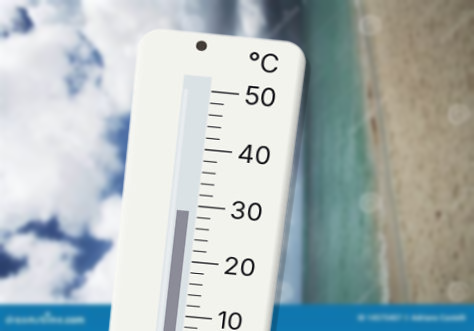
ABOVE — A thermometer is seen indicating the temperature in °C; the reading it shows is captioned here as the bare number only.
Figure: 29
